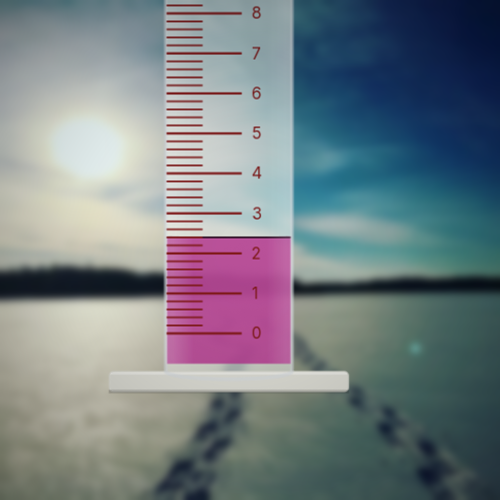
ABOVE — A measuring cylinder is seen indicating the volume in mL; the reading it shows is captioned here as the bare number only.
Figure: 2.4
